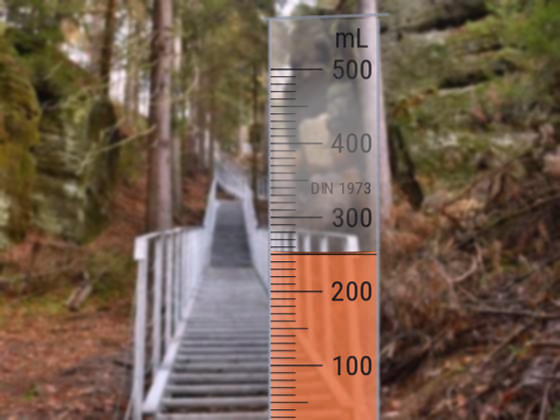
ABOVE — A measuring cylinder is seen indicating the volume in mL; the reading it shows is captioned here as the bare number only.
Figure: 250
